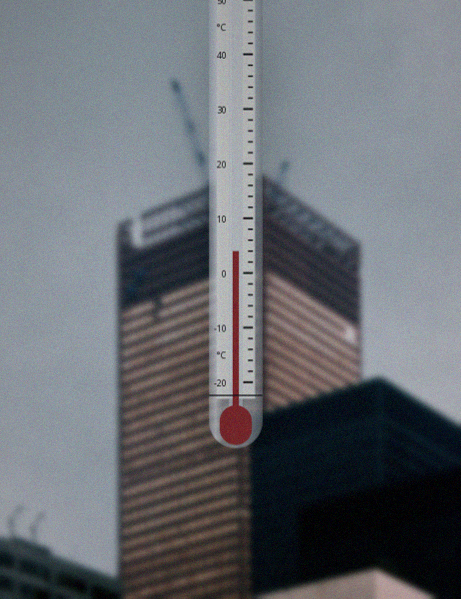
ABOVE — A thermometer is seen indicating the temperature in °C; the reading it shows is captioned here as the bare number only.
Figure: 4
